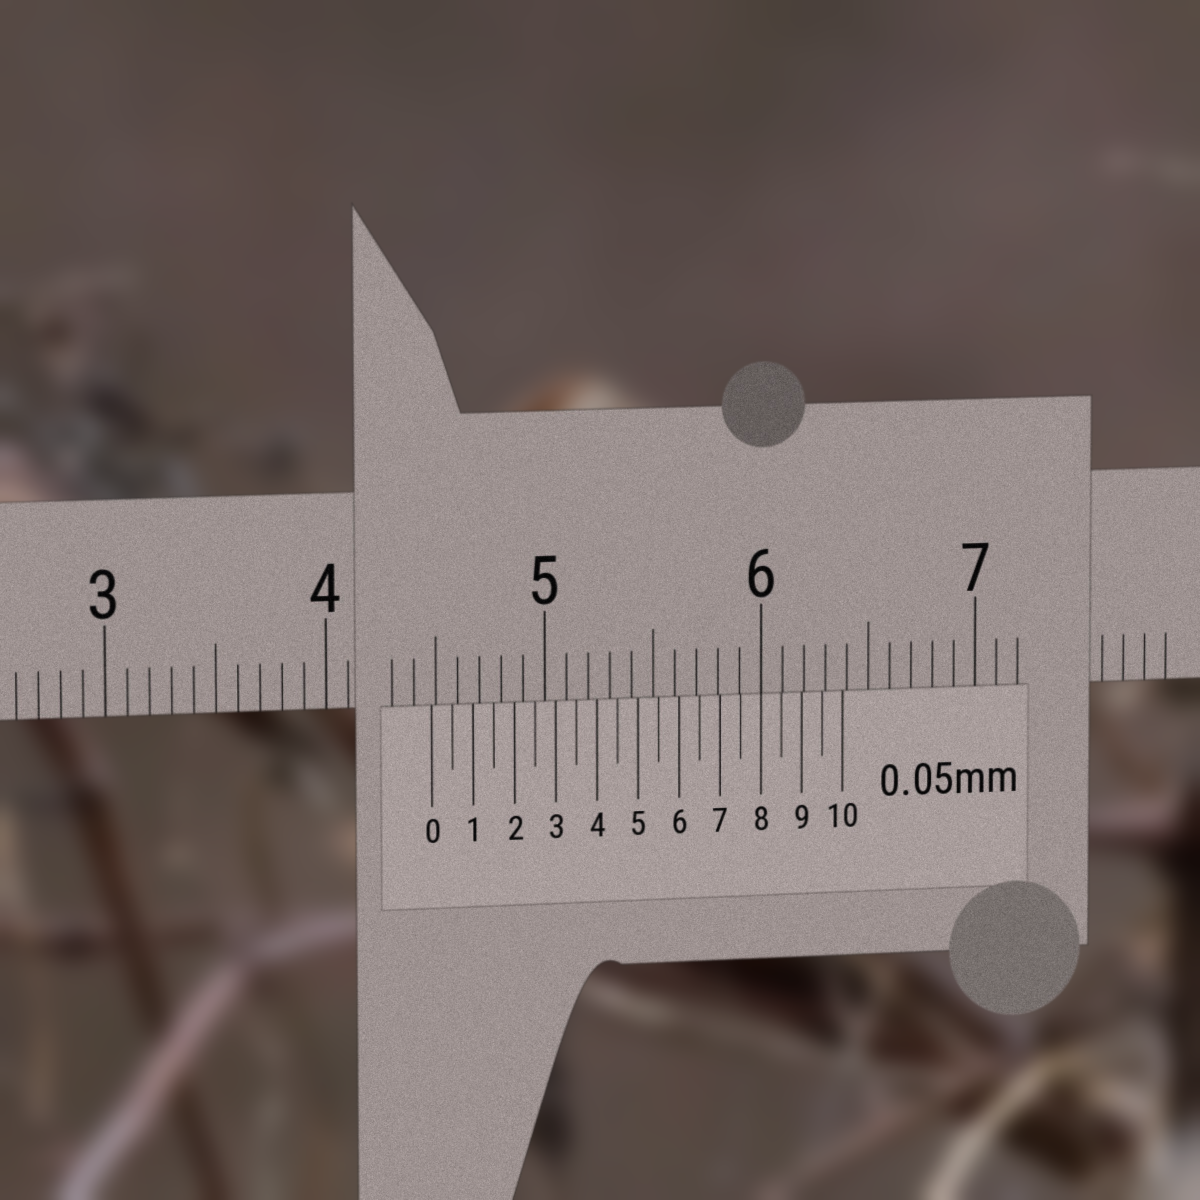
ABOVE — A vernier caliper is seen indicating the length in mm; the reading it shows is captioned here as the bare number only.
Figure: 44.8
